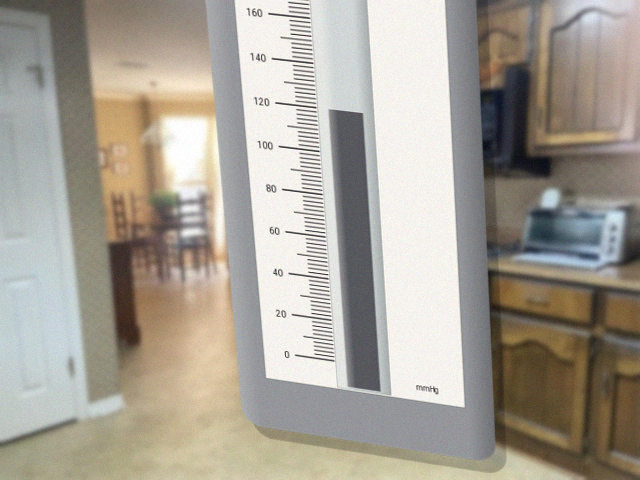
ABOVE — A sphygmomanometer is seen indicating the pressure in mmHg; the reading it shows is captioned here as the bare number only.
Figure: 120
